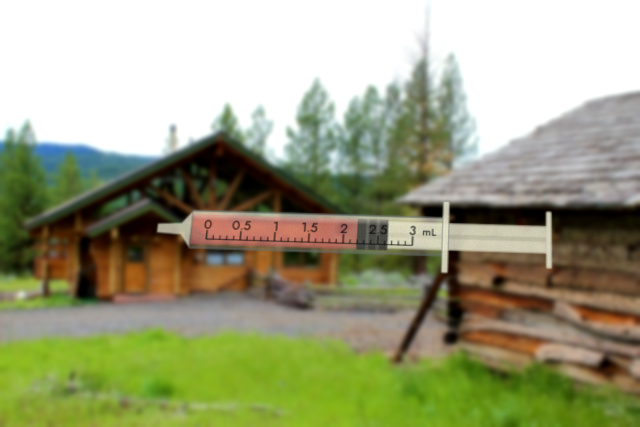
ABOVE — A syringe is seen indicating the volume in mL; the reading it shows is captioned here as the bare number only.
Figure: 2.2
